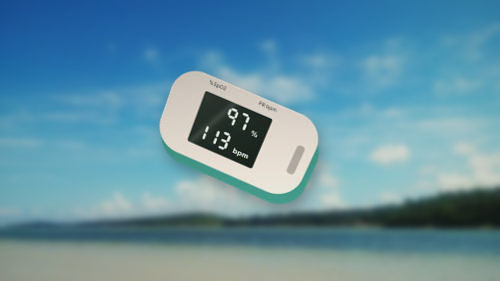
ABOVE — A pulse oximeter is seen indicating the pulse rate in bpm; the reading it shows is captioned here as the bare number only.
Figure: 113
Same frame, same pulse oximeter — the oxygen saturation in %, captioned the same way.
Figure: 97
